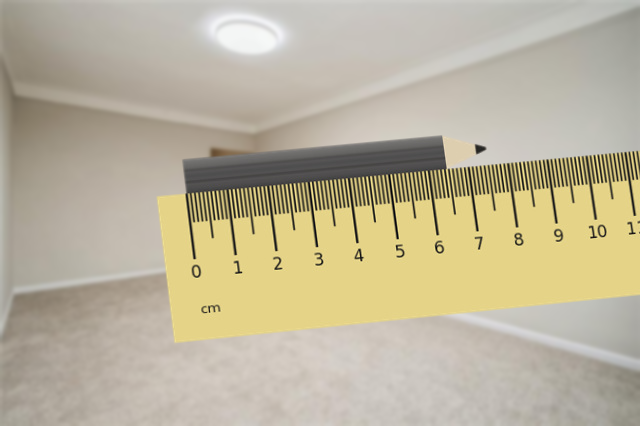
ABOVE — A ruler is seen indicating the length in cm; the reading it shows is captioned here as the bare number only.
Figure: 7.5
